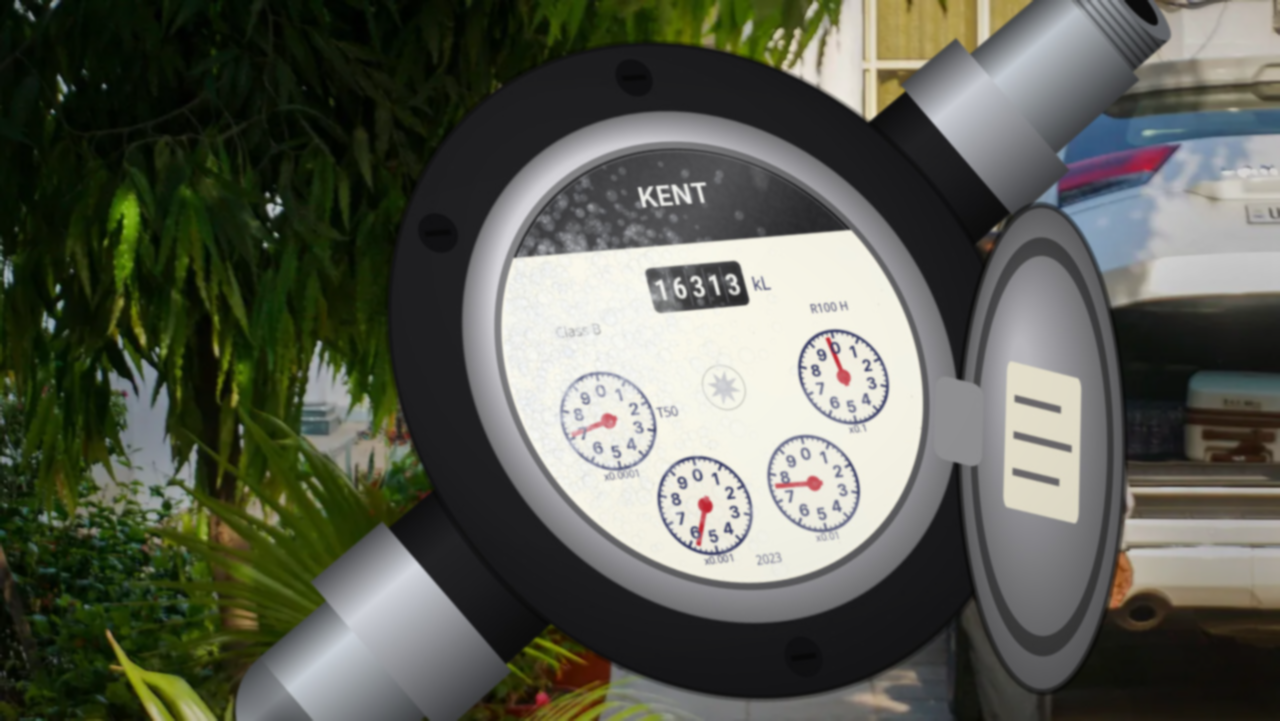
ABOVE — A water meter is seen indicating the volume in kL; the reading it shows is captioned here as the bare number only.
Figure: 16312.9757
